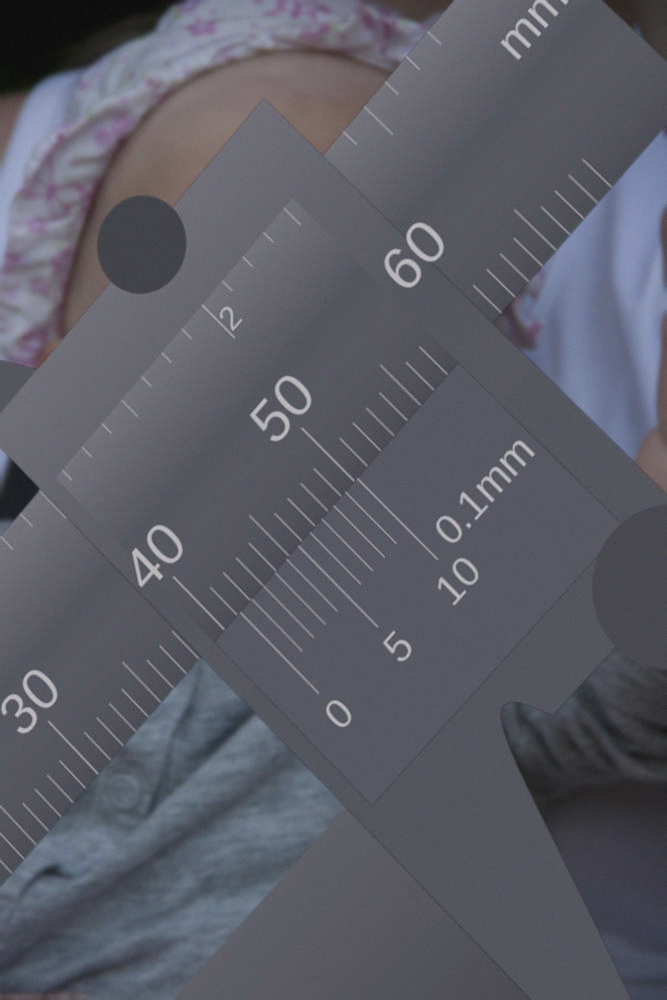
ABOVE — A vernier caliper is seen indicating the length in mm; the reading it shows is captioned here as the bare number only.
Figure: 41.2
